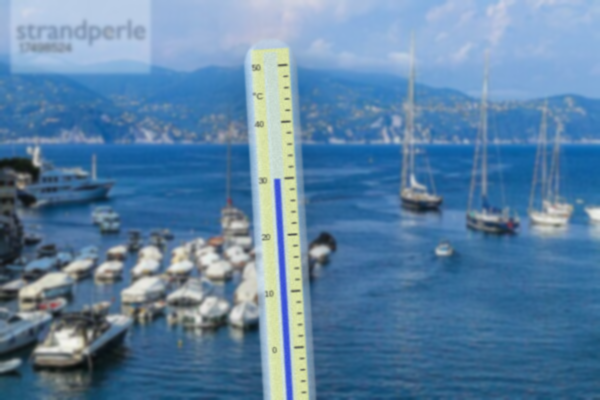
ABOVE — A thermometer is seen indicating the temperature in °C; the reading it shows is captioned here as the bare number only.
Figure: 30
